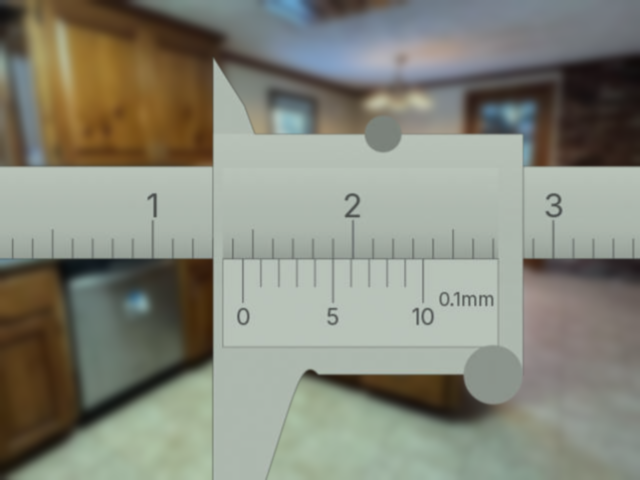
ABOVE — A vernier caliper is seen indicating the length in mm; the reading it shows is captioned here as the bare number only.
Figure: 14.5
